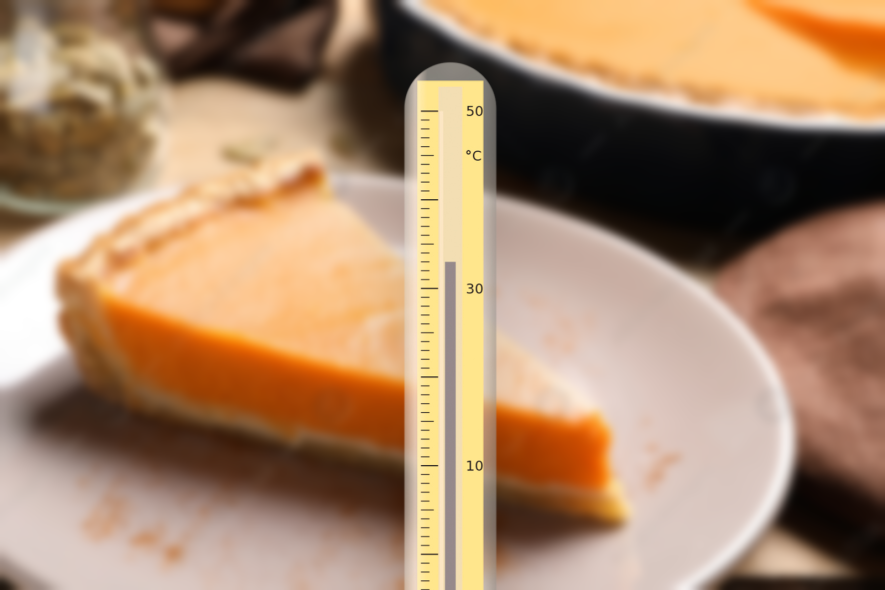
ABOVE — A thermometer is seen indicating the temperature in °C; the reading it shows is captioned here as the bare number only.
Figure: 33
